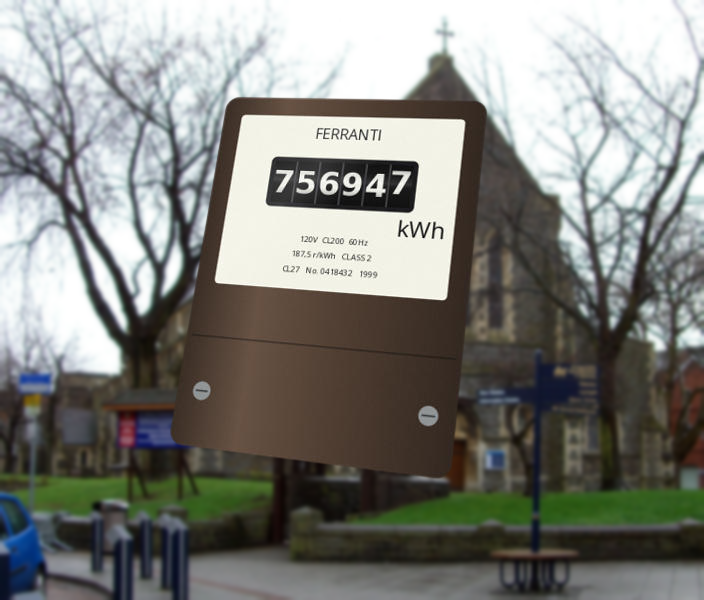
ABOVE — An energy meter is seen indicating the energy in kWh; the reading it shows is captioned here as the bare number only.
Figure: 756947
